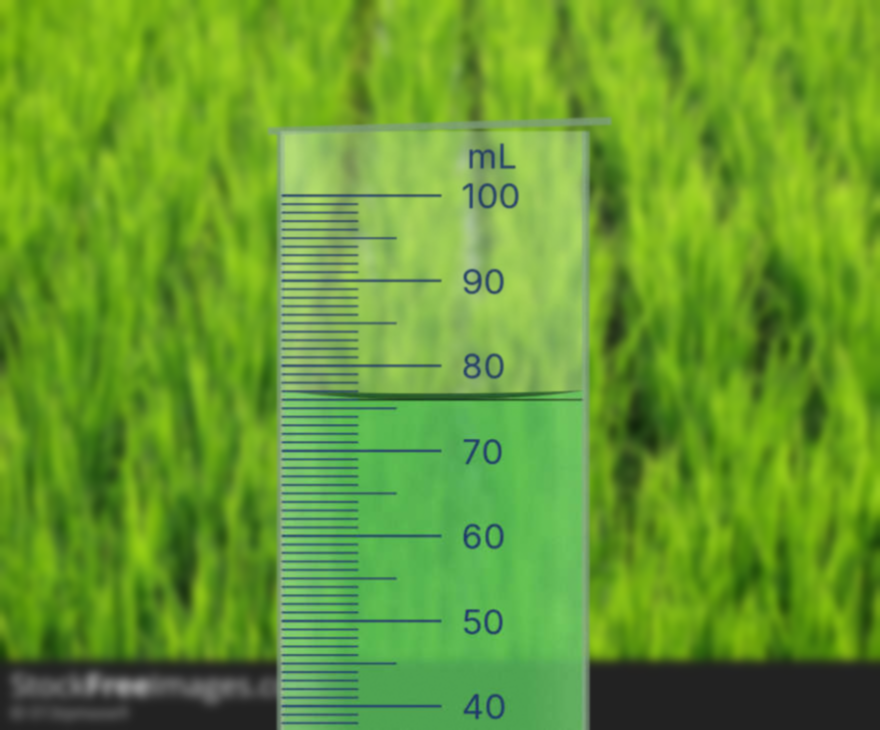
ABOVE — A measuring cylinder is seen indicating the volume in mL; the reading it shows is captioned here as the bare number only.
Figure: 76
